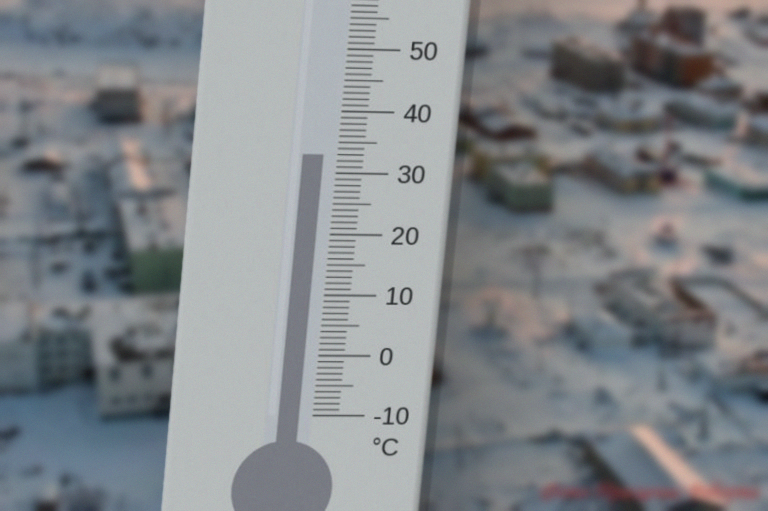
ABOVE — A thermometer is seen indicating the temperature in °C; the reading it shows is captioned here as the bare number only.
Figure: 33
